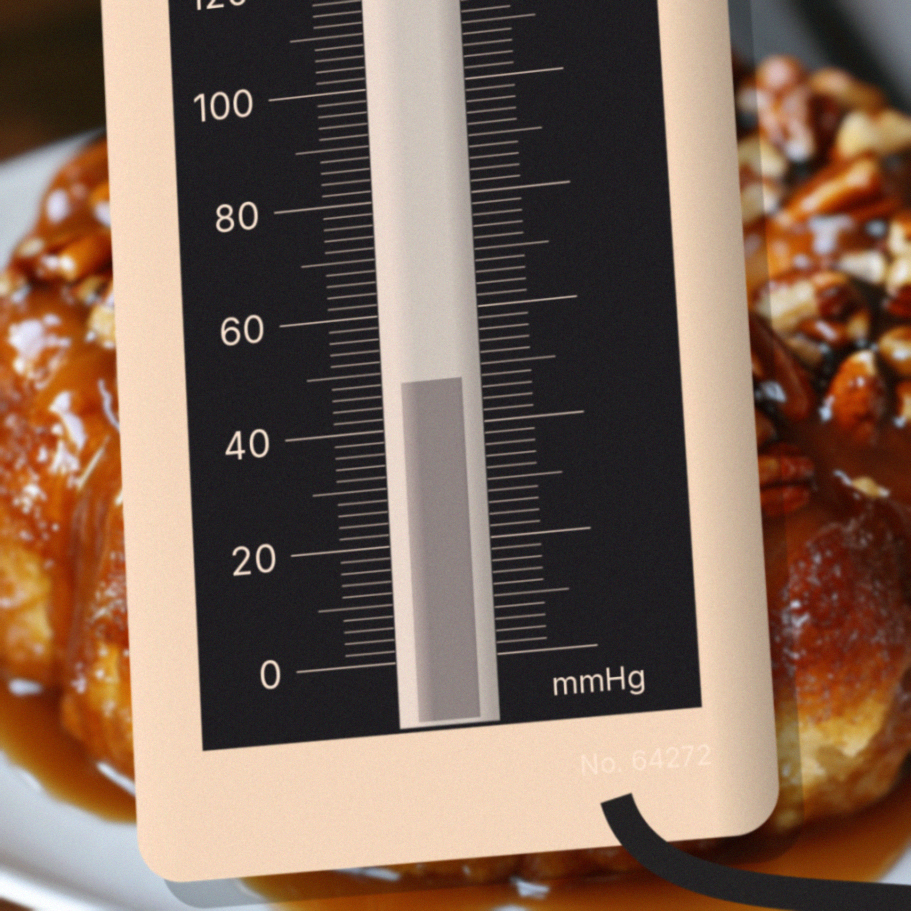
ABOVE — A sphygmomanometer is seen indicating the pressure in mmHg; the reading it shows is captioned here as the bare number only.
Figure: 48
